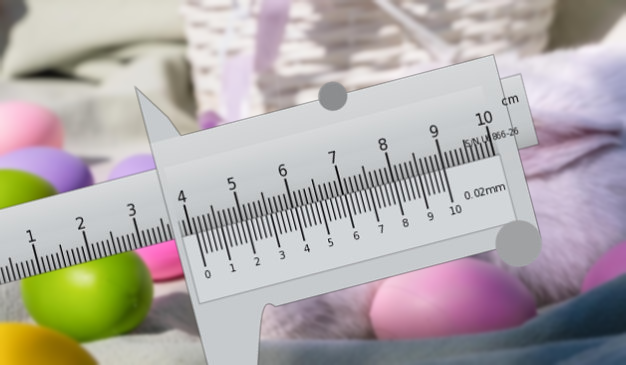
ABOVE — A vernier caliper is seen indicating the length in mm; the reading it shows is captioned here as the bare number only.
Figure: 41.0
